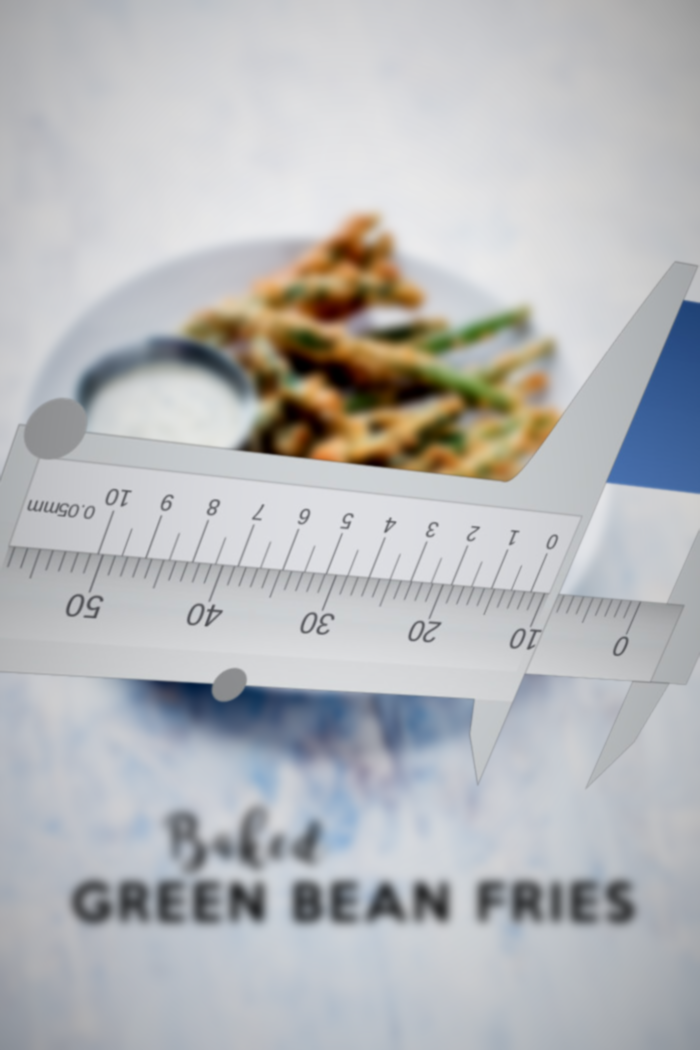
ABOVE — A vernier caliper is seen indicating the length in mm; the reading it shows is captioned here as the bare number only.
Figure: 11.4
